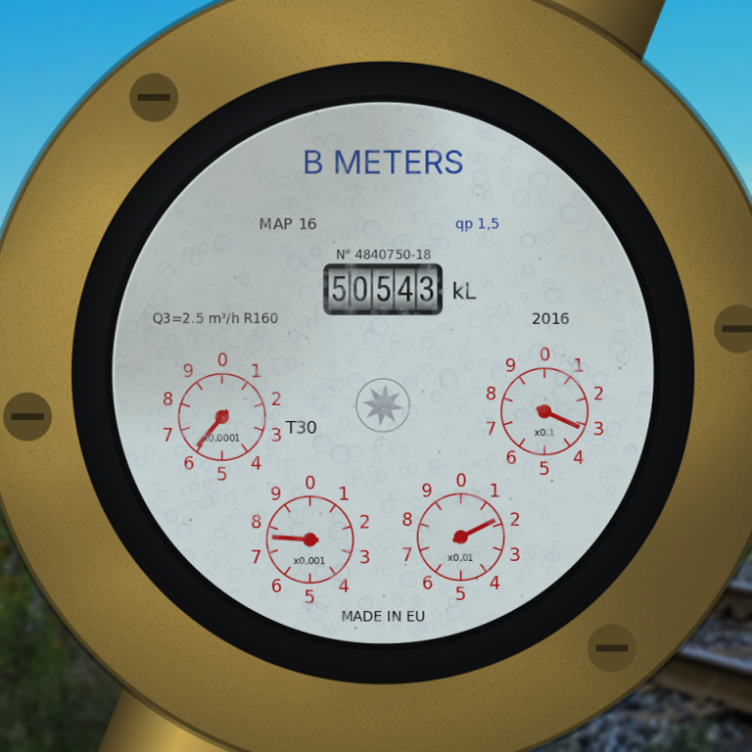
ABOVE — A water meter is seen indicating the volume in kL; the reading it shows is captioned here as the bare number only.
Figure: 50543.3176
